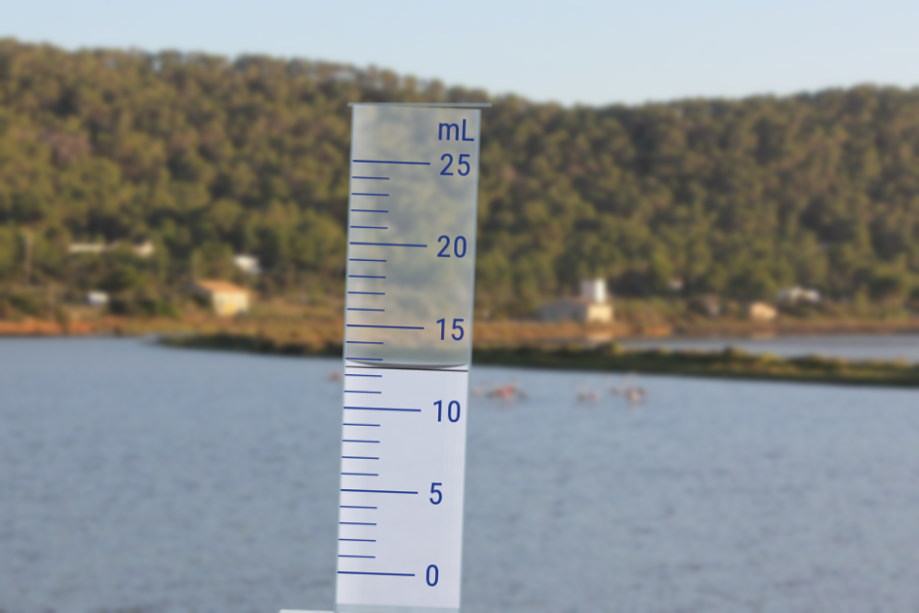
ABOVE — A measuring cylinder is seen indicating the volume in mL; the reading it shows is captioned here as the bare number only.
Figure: 12.5
